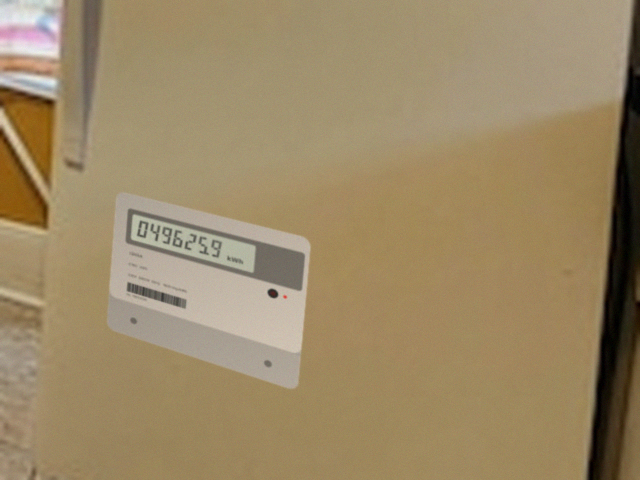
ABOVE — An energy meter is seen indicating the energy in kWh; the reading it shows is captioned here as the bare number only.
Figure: 49625.9
